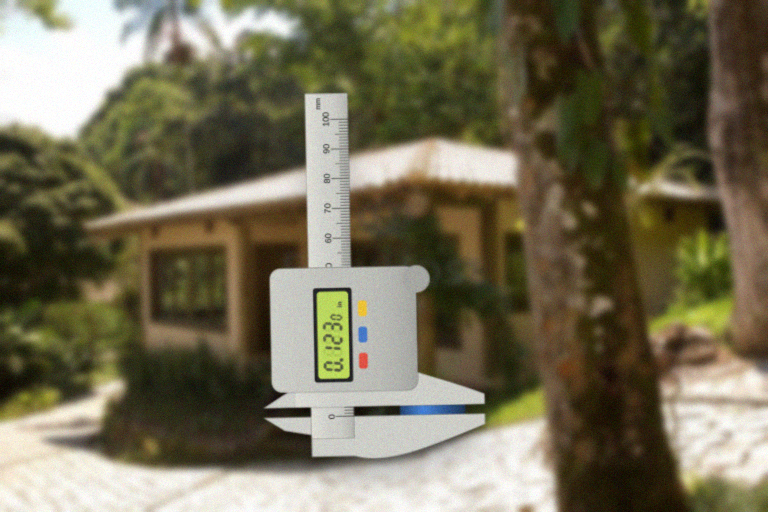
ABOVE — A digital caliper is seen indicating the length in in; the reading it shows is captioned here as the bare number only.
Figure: 0.1230
